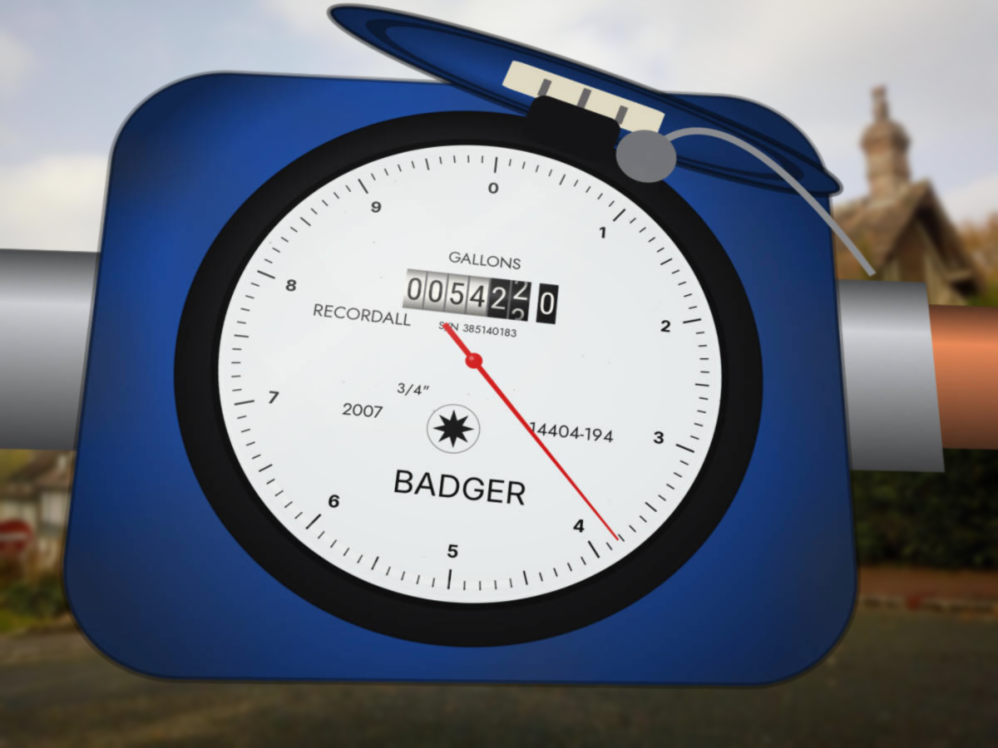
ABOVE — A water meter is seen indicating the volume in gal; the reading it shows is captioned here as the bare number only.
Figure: 54223.8
